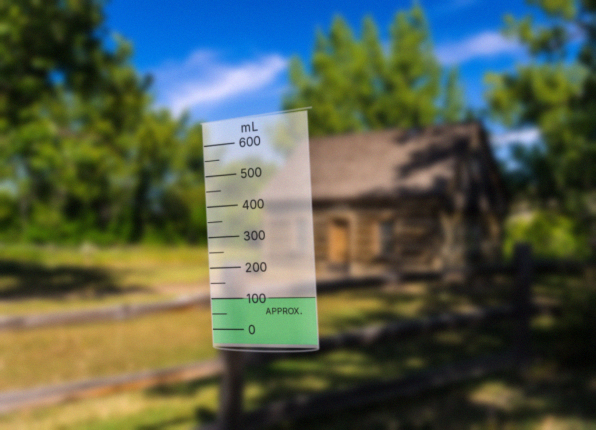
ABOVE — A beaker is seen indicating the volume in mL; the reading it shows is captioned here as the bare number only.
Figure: 100
